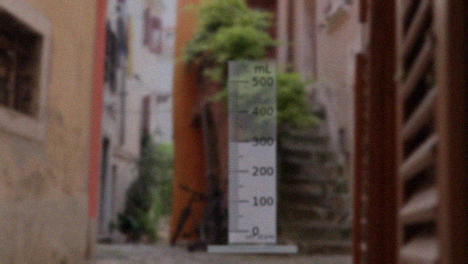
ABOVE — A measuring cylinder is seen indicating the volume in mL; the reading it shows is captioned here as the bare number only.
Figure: 300
